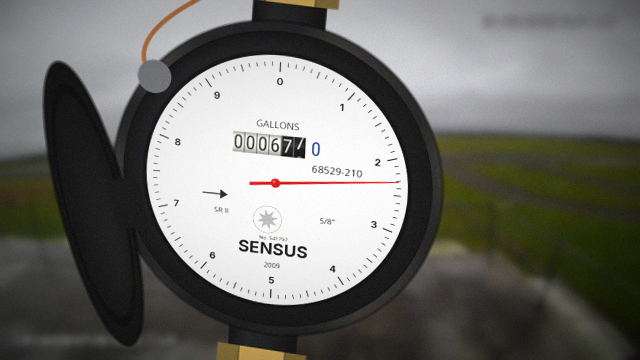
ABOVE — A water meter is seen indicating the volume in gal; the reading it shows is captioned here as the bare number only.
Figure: 6772.3
